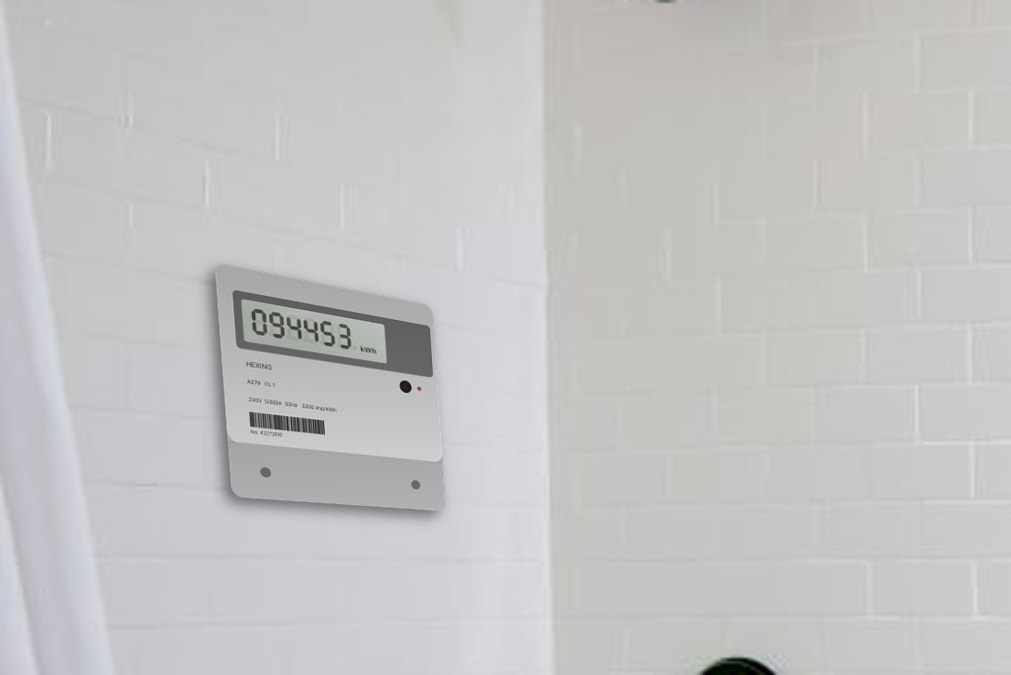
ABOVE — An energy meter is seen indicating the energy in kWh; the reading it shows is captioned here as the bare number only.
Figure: 94453
